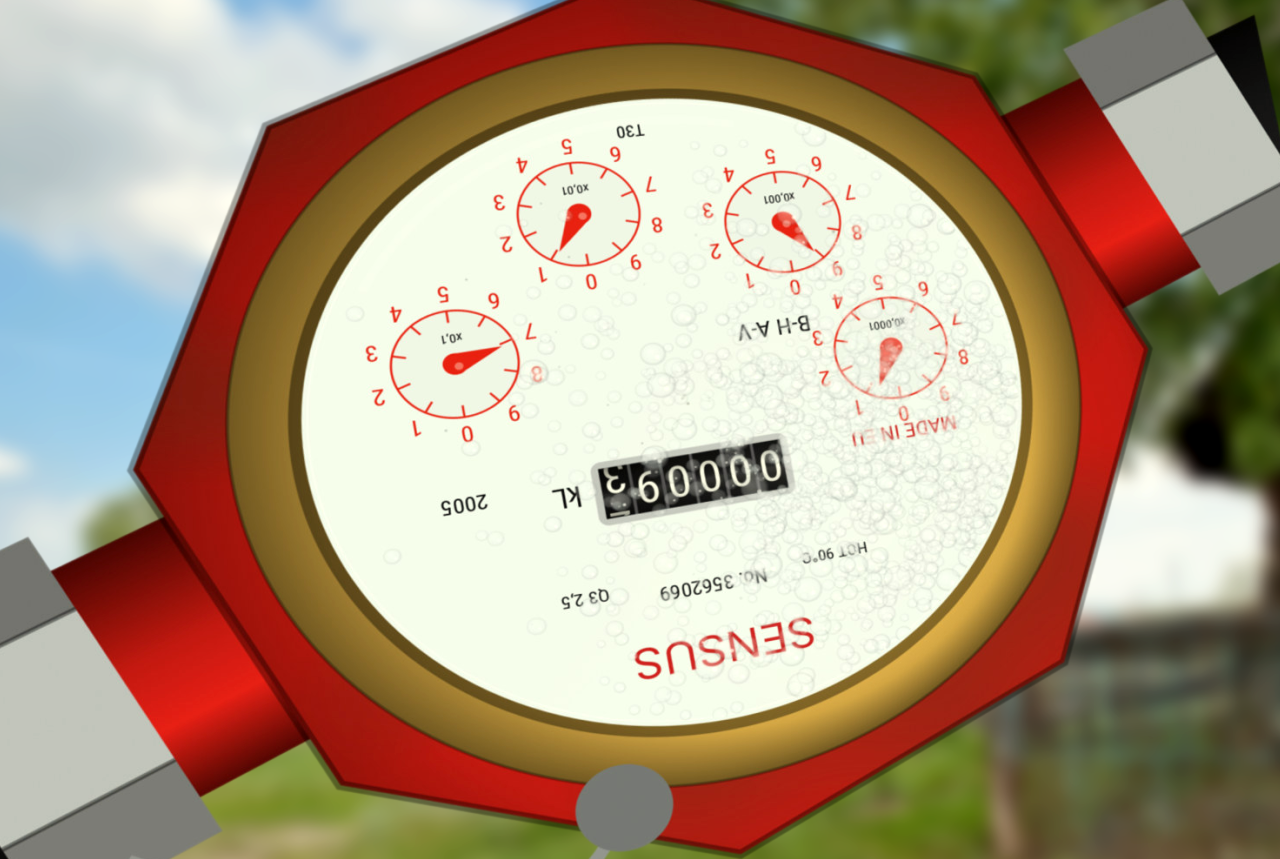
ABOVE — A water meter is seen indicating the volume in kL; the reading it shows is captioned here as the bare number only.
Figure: 92.7090
